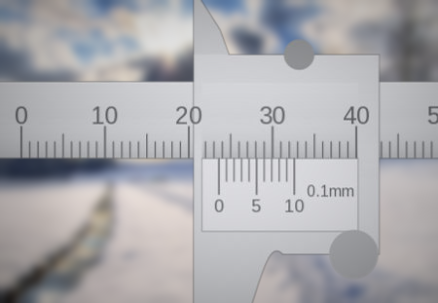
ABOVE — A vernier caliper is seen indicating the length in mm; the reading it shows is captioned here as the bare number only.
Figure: 23.6
